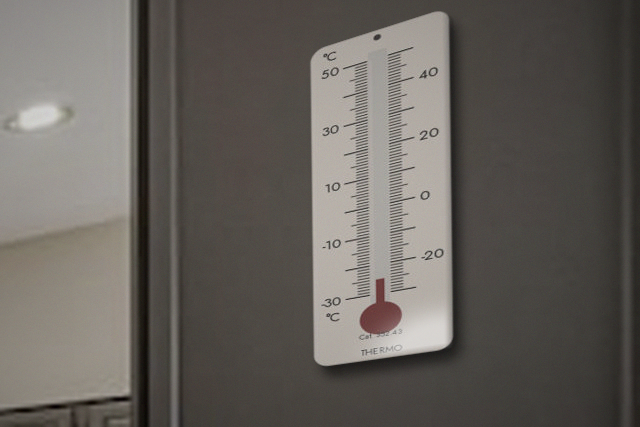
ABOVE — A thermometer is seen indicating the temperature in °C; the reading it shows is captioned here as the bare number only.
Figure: -25
